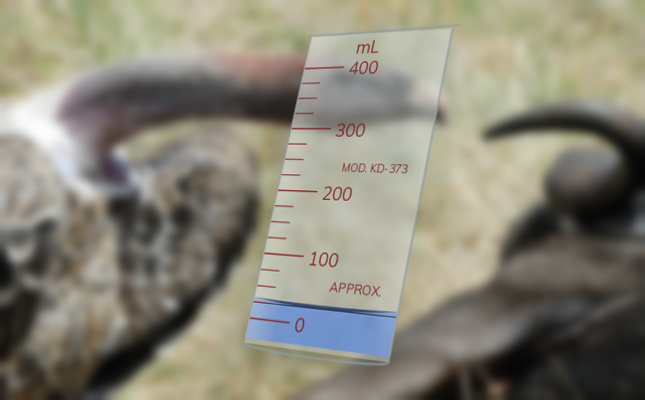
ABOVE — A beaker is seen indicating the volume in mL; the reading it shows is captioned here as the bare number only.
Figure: 25
